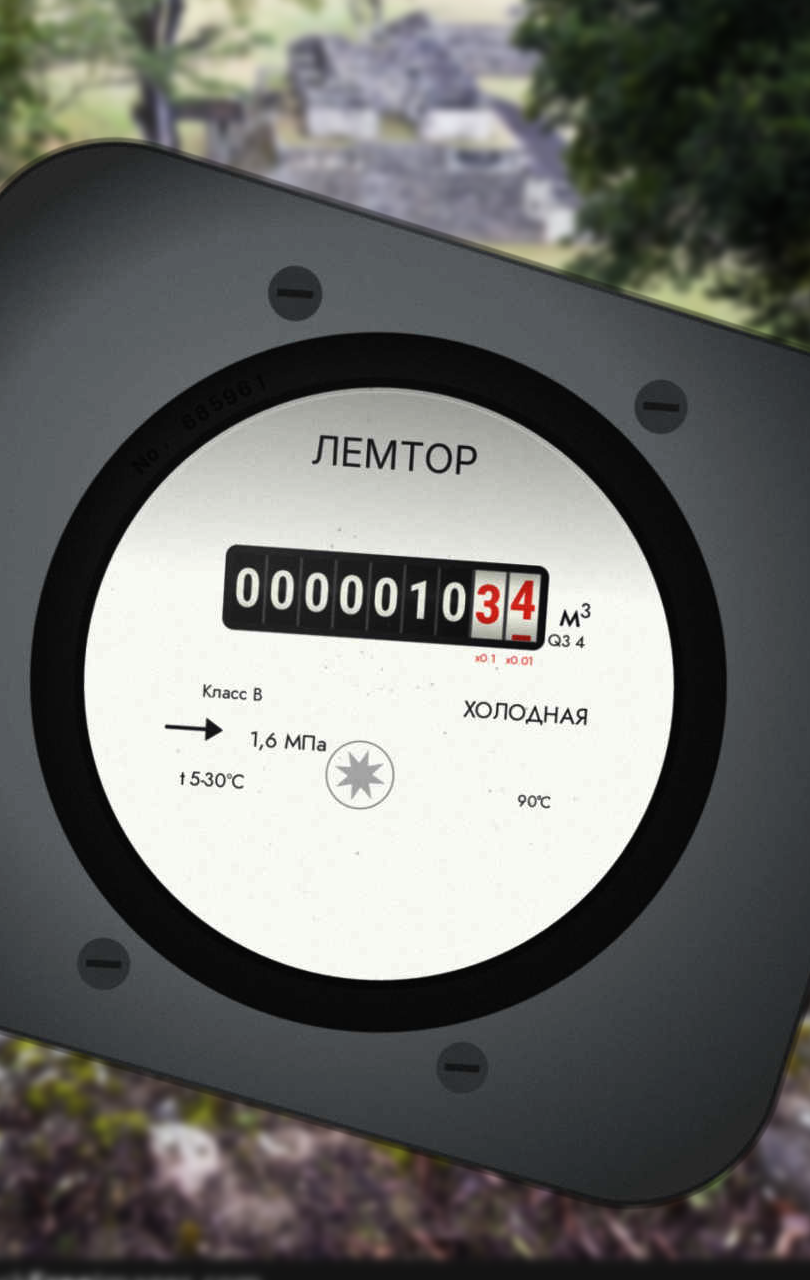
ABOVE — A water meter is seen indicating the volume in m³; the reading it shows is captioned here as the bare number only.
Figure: 10.34
